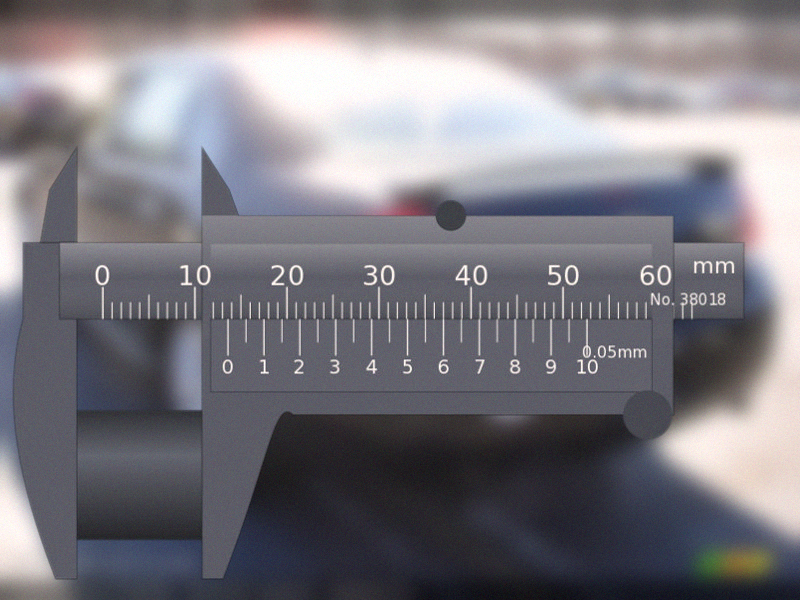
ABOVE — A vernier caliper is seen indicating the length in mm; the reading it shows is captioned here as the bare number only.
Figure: 13.6
